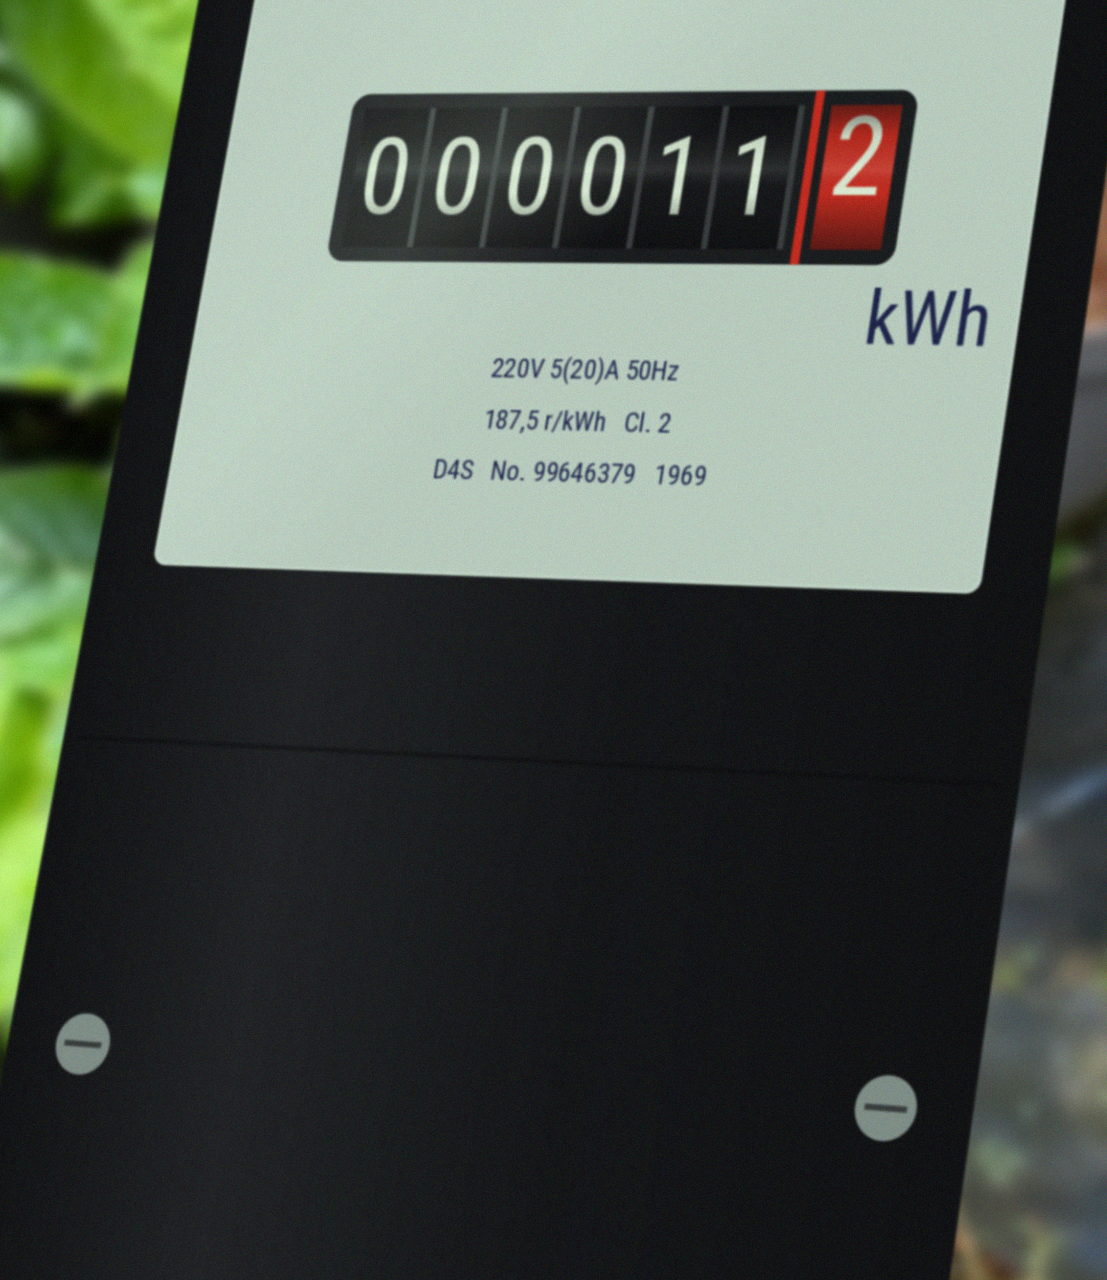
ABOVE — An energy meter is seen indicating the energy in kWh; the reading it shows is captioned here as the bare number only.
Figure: 11.2
